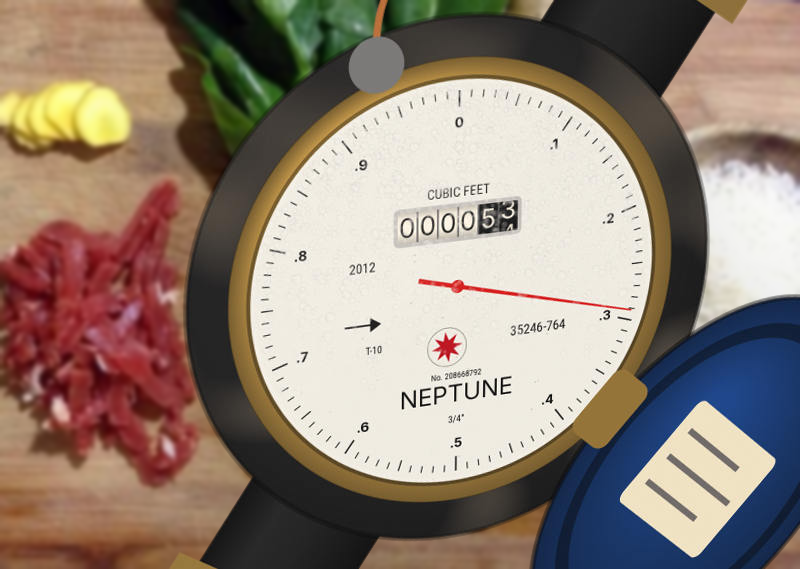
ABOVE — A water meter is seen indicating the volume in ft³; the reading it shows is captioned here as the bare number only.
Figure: 53.29
